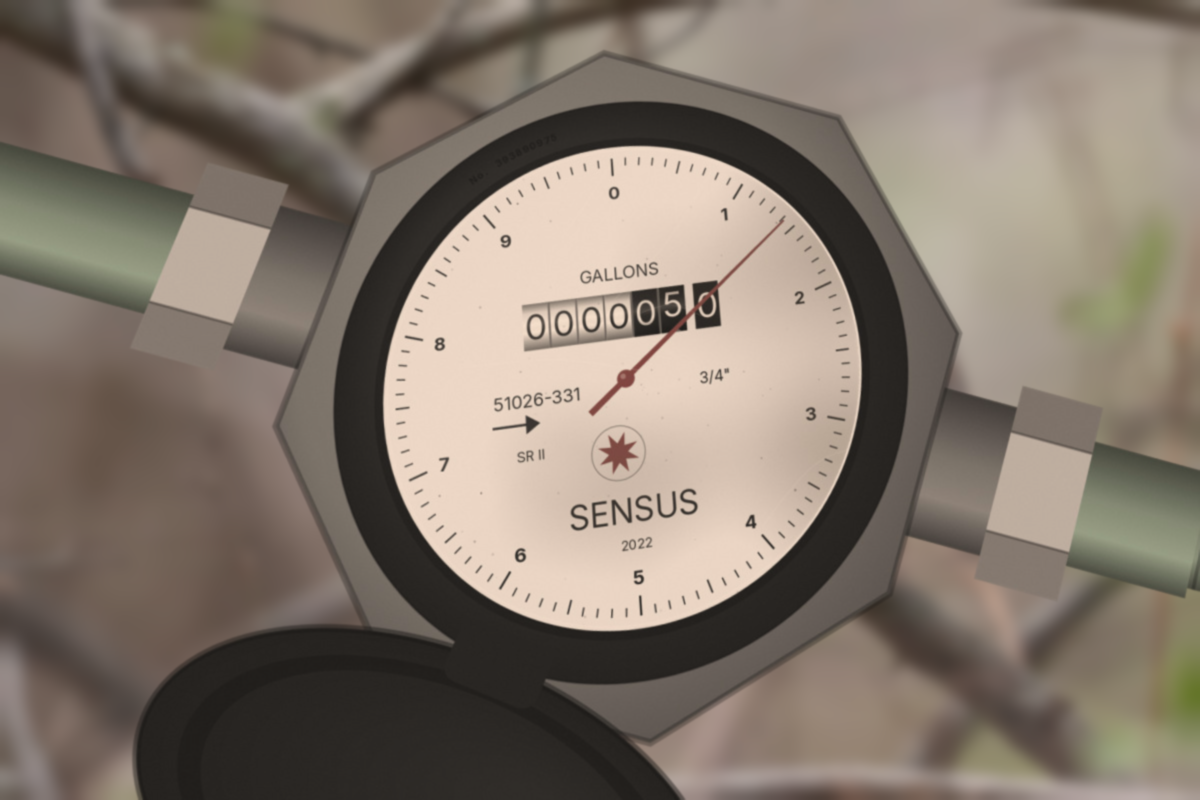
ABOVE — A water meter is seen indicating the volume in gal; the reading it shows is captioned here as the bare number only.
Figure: 51.4
